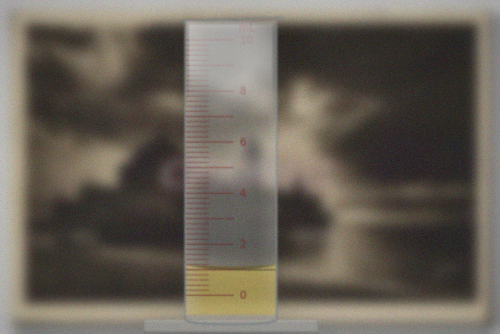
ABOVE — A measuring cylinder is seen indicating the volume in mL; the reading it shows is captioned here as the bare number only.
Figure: 1
